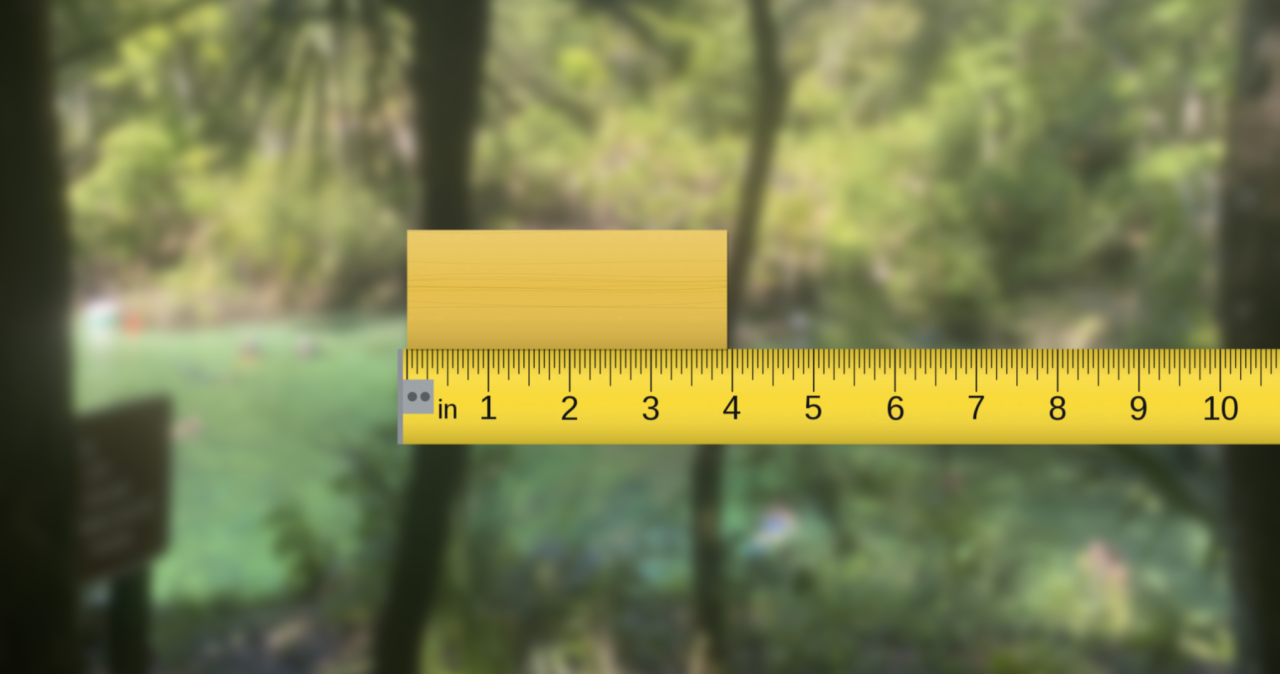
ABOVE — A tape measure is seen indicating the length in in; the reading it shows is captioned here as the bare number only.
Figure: 3.9375
